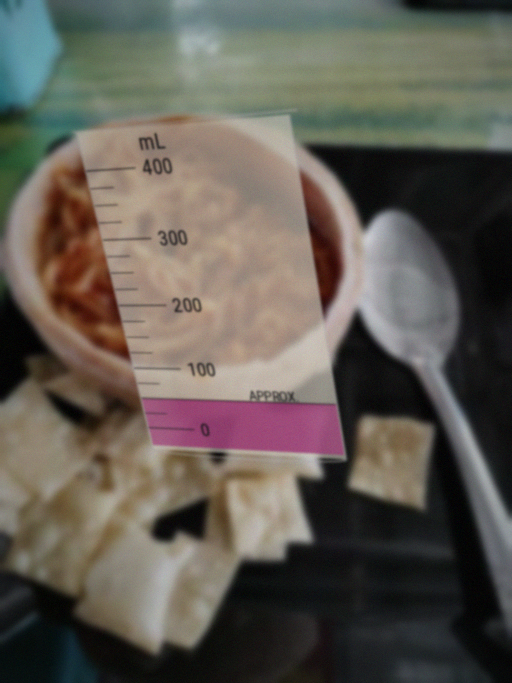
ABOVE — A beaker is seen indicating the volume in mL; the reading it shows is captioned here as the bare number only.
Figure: 50
